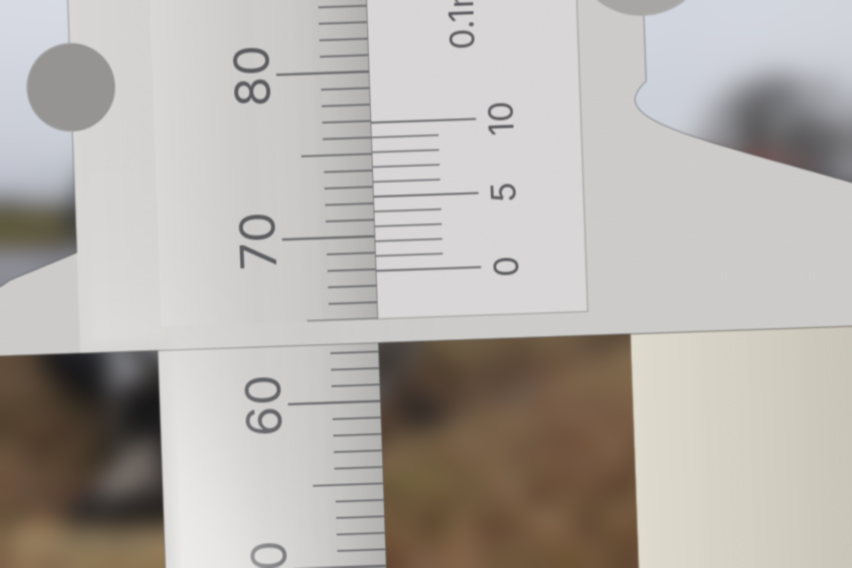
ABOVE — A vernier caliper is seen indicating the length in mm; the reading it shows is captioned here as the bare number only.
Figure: 67.9
